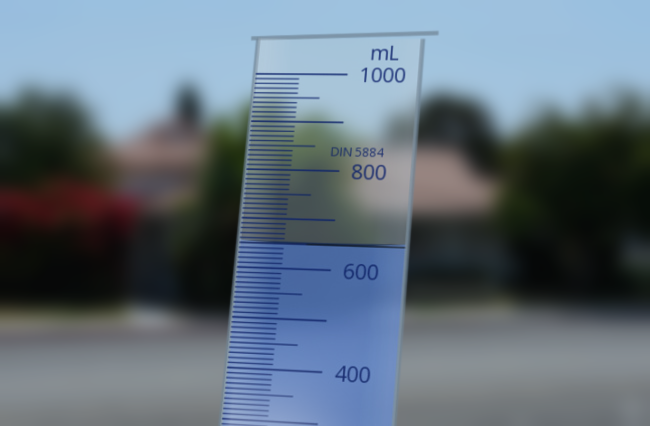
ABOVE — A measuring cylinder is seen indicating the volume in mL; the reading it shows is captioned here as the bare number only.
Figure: 650
